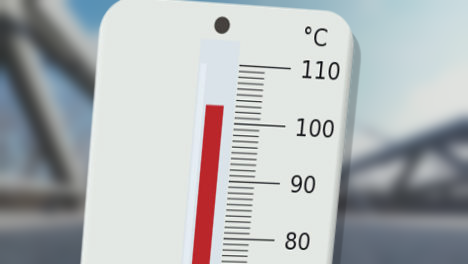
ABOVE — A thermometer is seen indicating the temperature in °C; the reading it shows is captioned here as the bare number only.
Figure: 103
